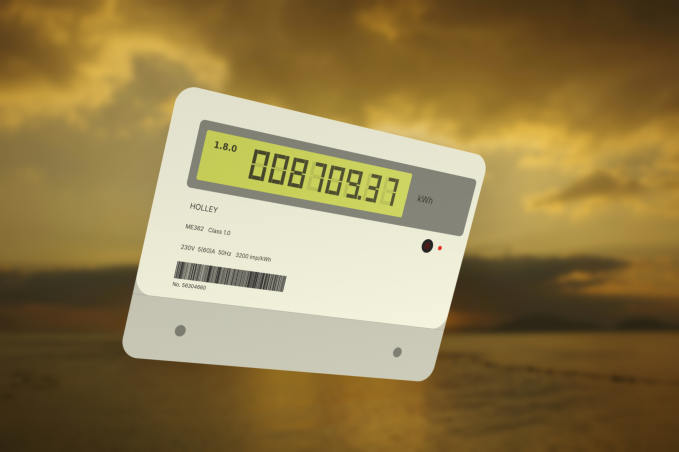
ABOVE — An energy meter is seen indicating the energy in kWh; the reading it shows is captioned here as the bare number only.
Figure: 8709.37
